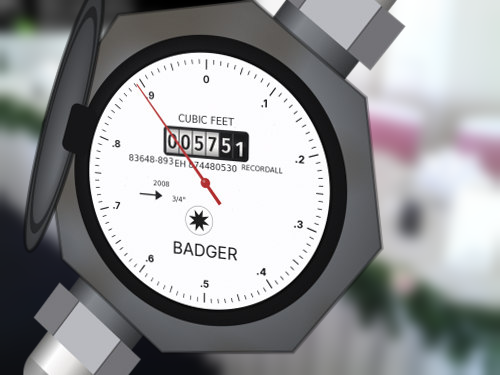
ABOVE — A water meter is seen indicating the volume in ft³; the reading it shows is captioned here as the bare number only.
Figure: 5750.89
